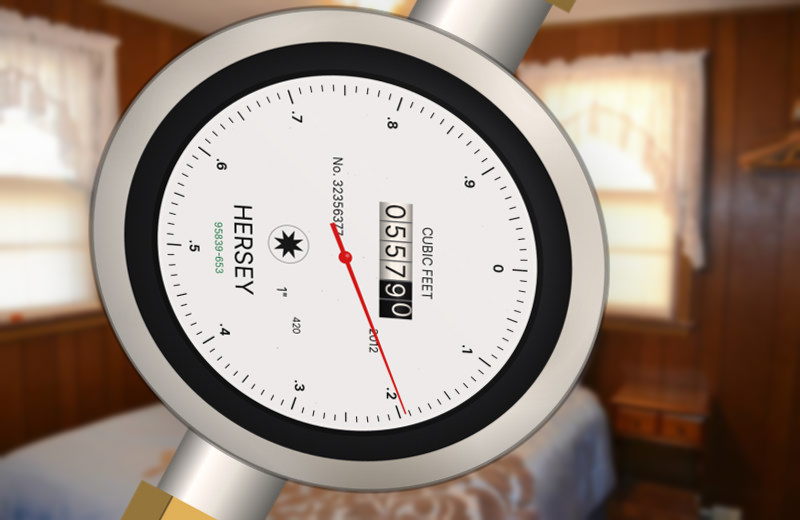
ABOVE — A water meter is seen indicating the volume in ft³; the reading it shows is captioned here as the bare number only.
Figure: 55790.19
